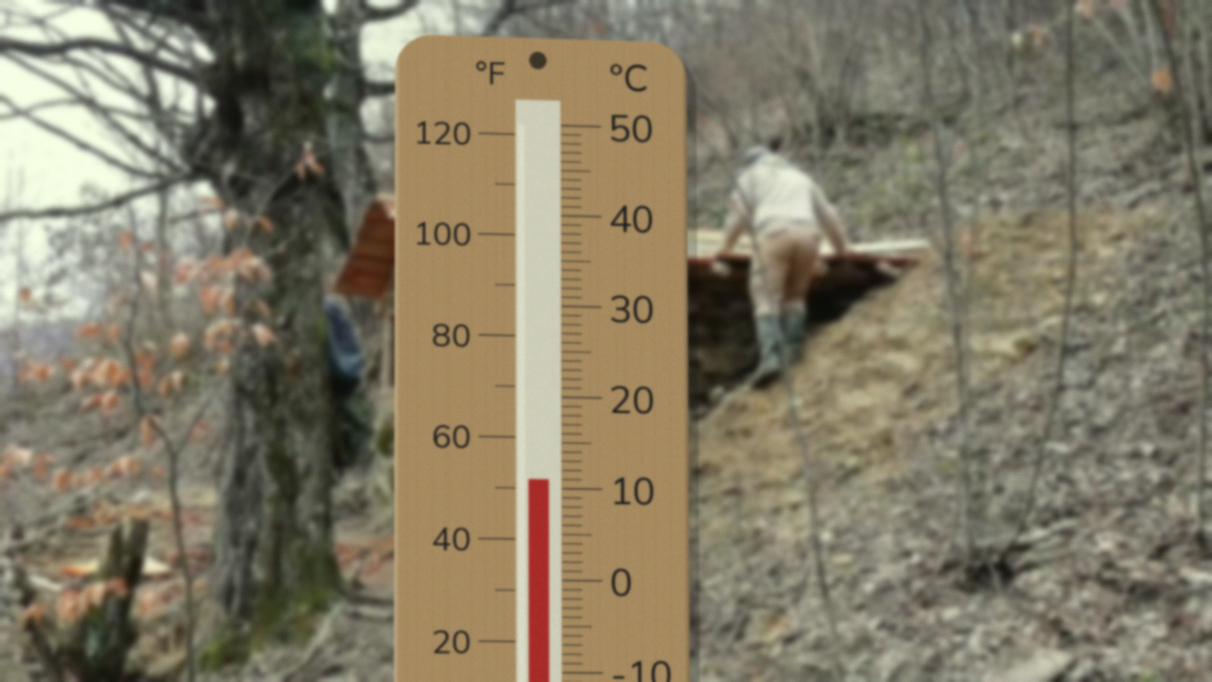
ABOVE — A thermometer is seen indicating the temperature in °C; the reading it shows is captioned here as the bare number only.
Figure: 11
